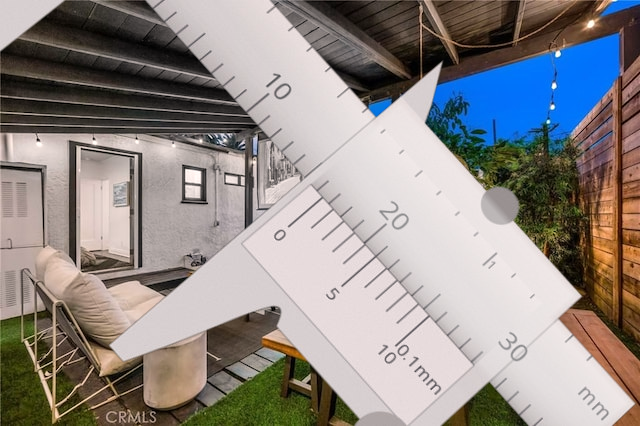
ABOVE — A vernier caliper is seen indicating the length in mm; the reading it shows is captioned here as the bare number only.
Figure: 16.5
